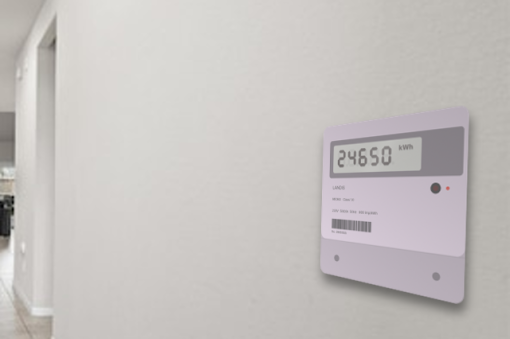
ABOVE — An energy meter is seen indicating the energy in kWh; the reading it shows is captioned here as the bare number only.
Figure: 24650
